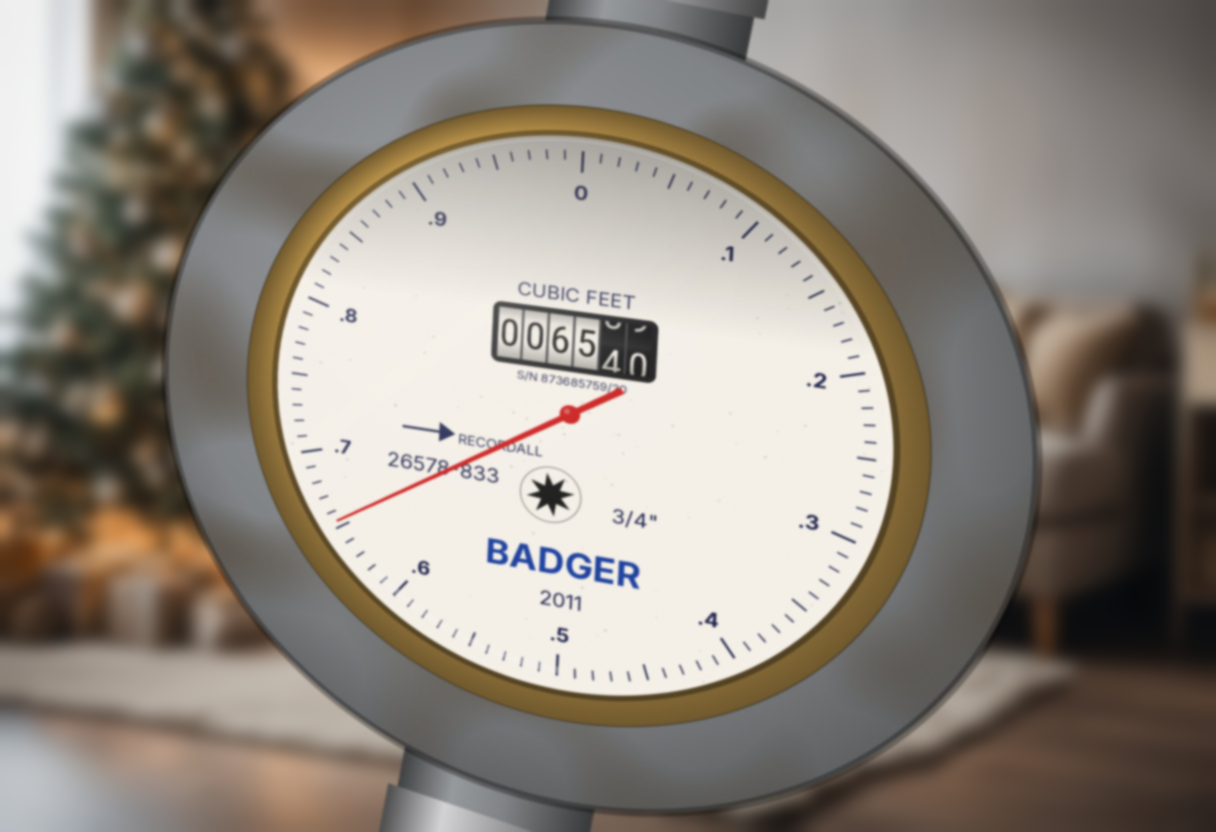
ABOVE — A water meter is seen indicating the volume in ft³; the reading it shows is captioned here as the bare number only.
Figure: 6539.65
